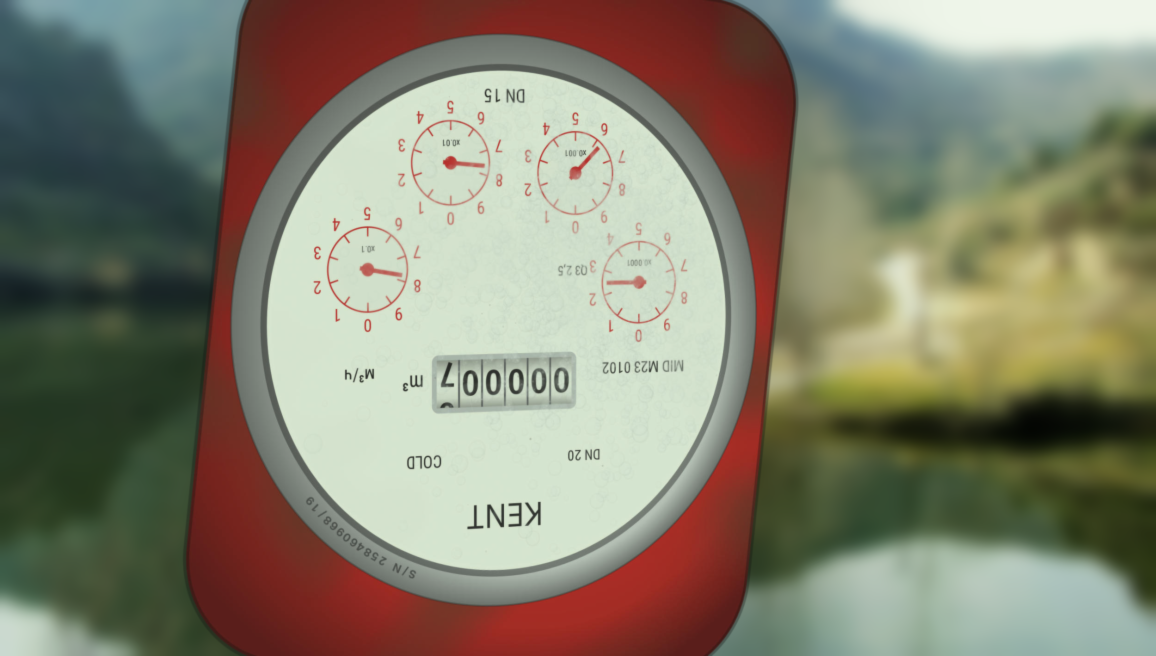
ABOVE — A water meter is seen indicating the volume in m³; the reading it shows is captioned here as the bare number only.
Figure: 6.7762
